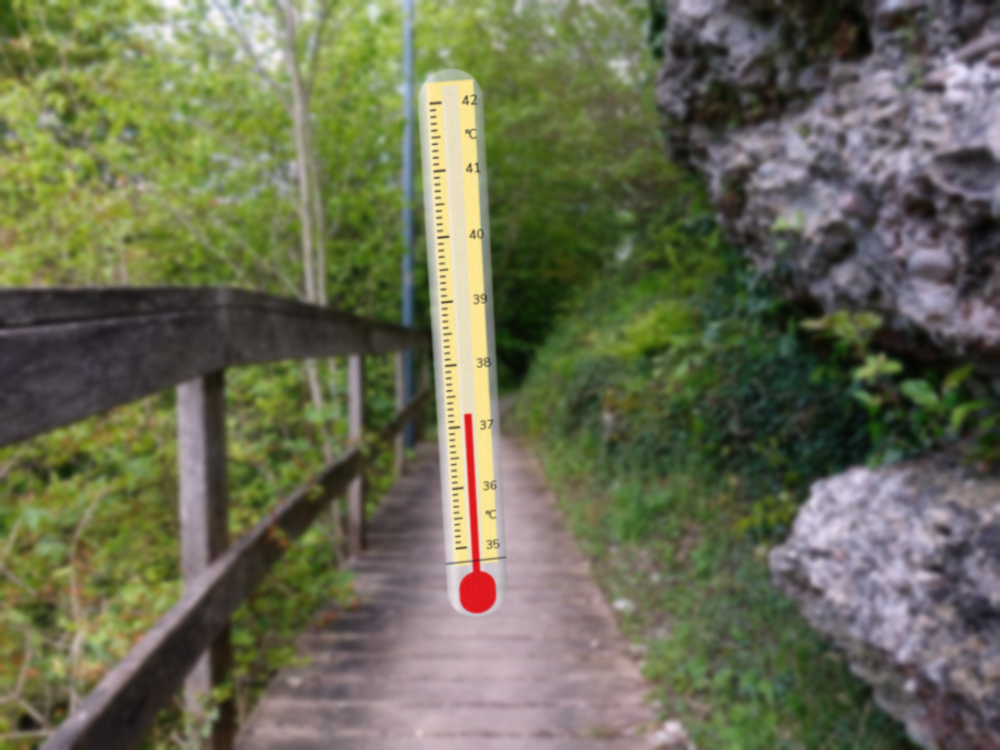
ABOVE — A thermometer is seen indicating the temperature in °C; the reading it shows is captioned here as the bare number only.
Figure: 37.2
